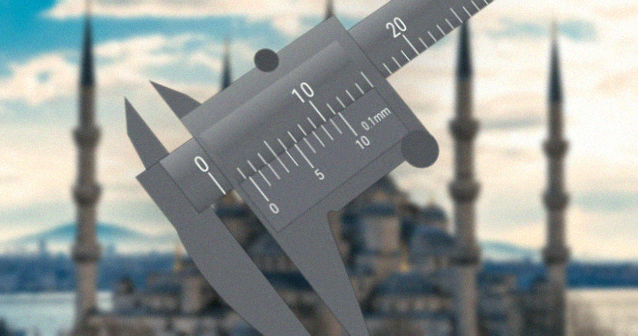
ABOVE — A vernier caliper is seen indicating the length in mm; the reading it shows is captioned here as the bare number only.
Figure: 2.3
